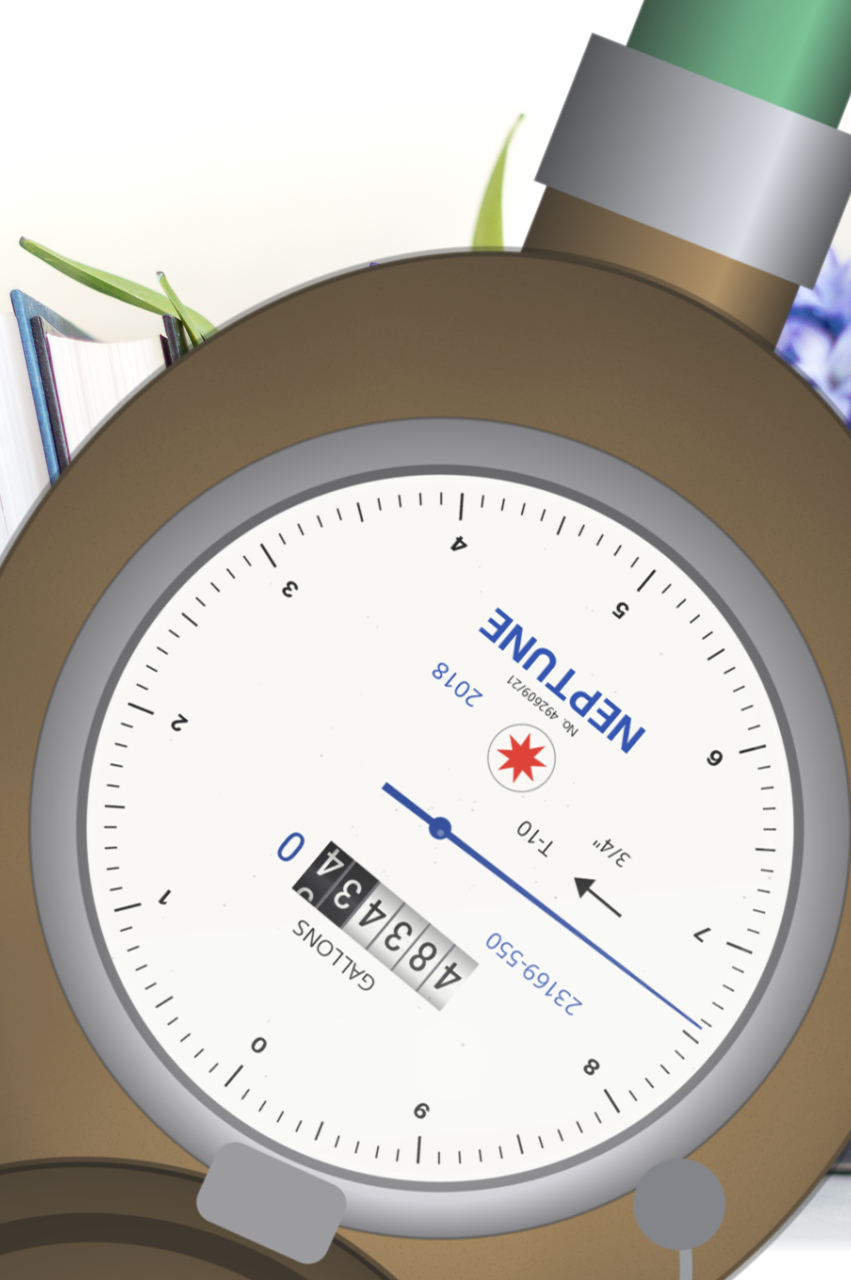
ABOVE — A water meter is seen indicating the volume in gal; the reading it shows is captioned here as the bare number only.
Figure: 4834337.4
